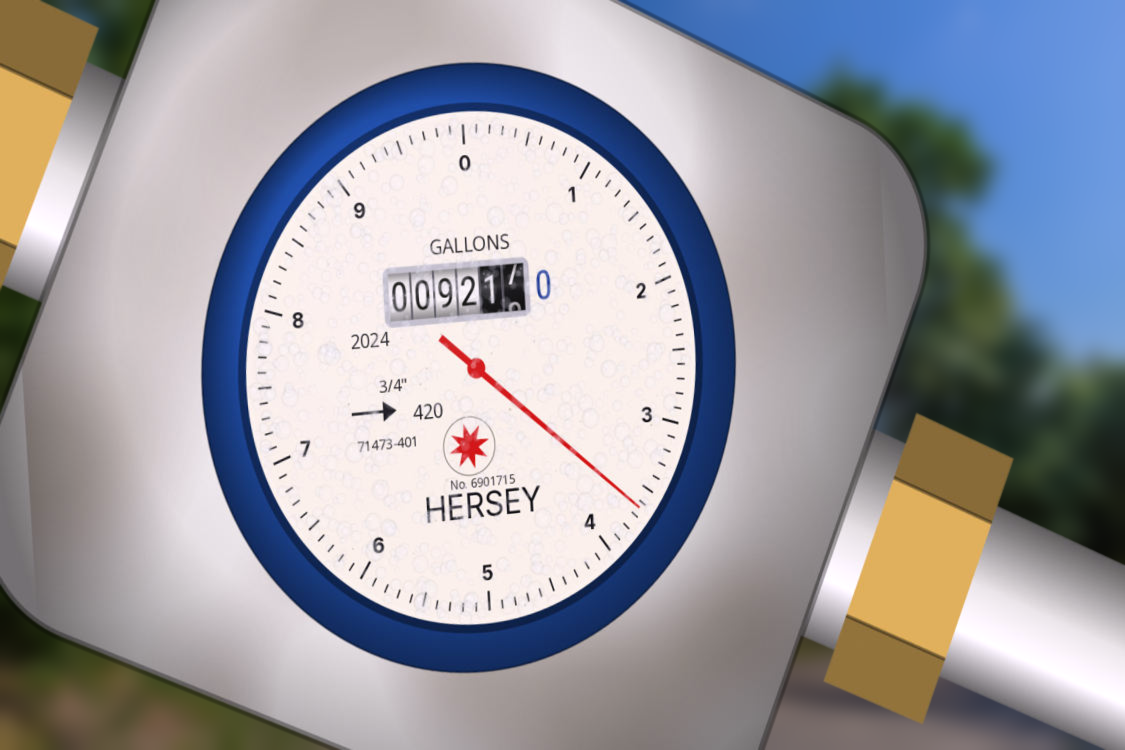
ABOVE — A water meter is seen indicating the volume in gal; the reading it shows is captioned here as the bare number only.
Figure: 92173.6
